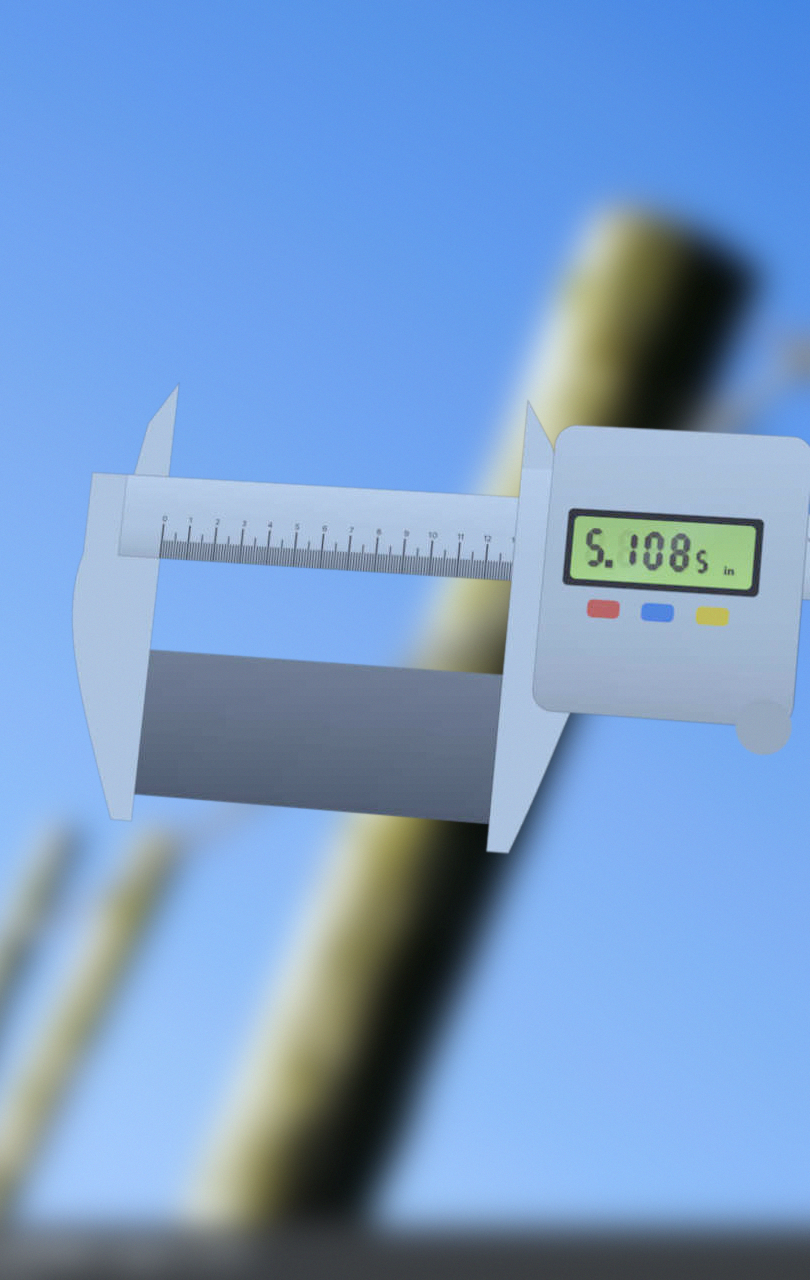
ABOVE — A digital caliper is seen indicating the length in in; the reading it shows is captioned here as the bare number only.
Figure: 5.1085
